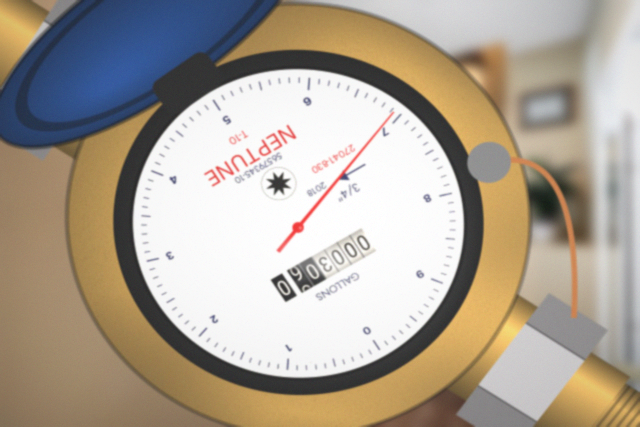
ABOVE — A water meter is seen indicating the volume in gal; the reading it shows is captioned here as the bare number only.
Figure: 3056.9
